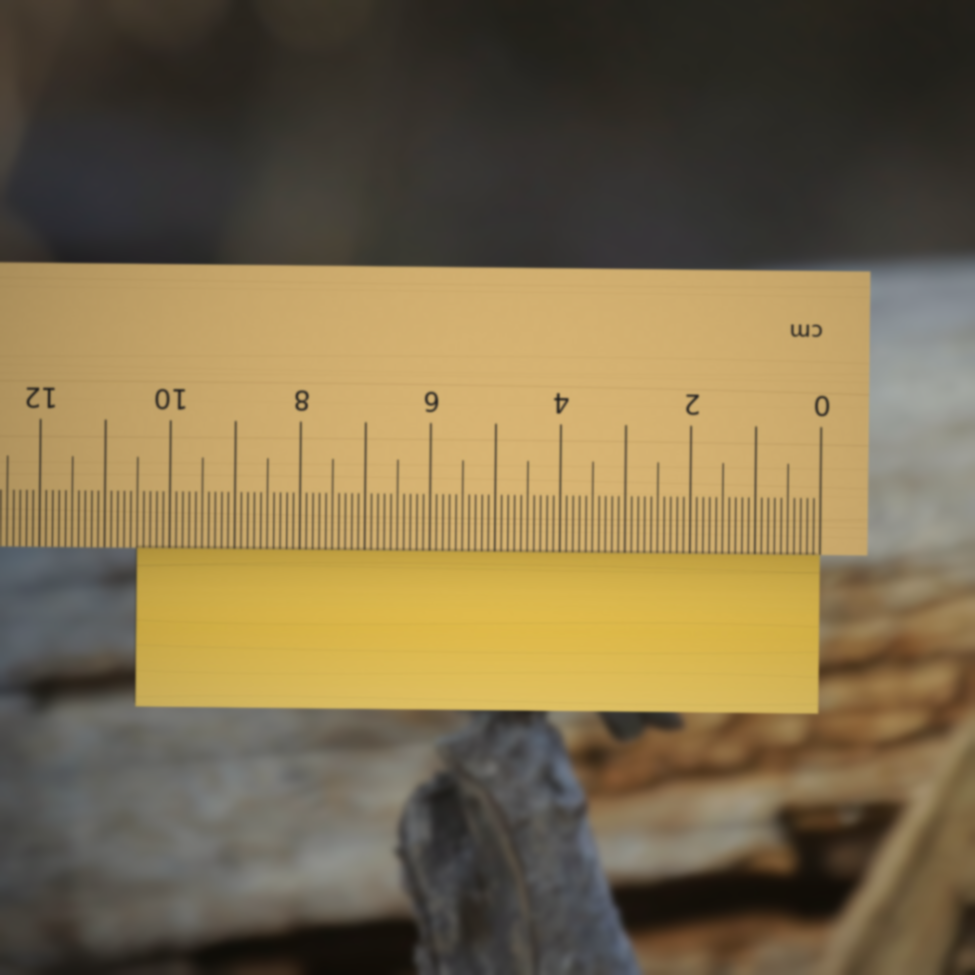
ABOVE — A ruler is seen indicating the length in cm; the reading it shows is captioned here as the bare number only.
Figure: 10.5
